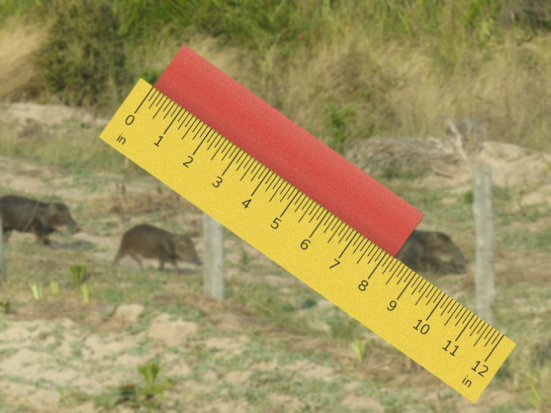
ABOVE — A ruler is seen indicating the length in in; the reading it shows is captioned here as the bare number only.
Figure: 8.25
